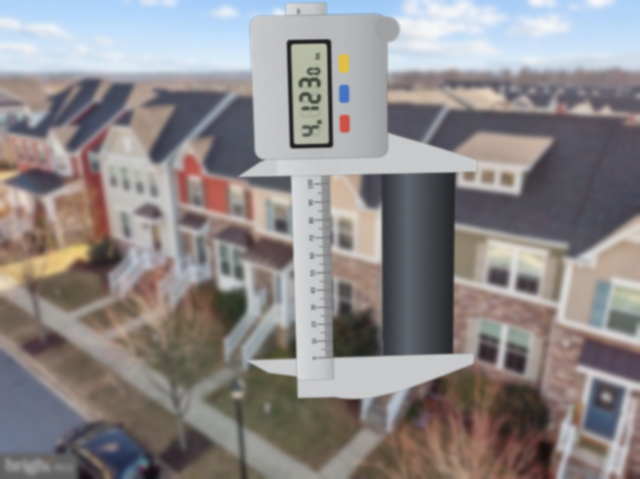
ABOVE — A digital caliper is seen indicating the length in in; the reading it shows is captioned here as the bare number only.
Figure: 4.1230
